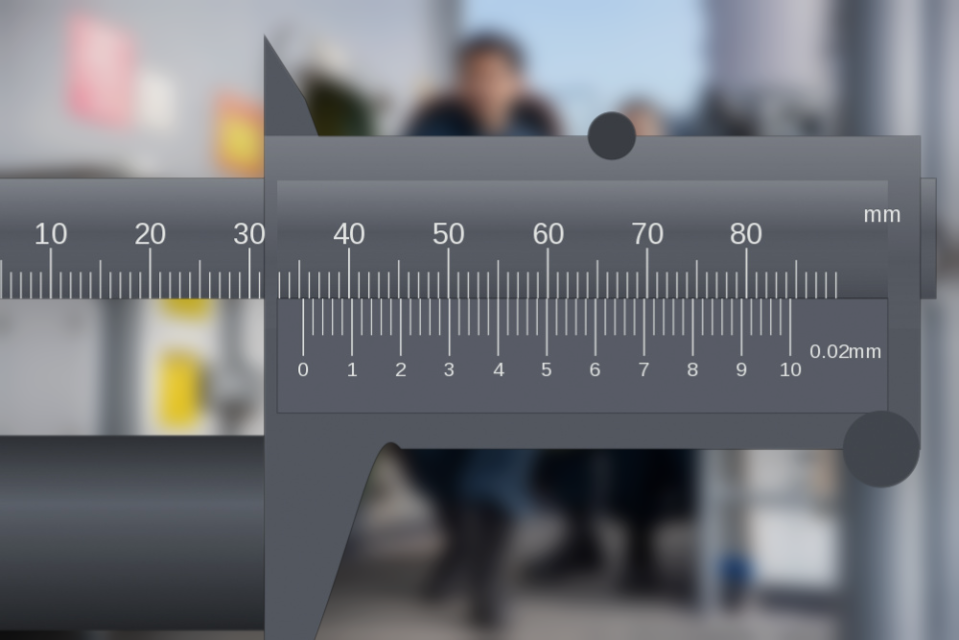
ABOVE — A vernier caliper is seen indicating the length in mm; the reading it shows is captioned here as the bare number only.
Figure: 35.4
